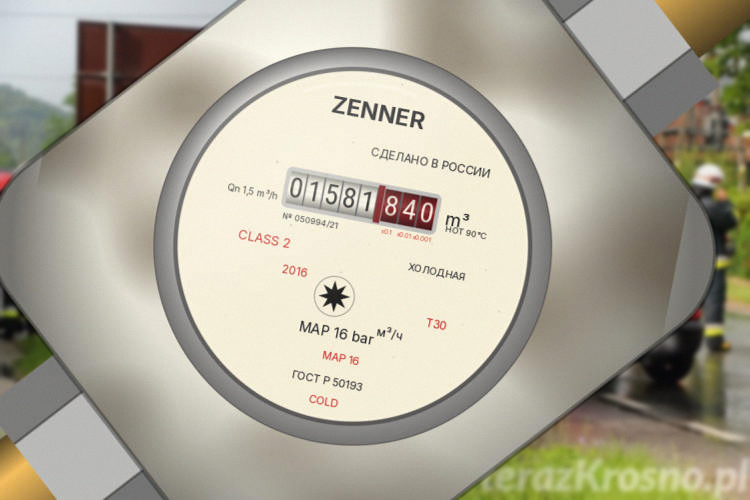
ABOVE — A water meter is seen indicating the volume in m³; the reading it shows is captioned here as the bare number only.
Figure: 1581.840
